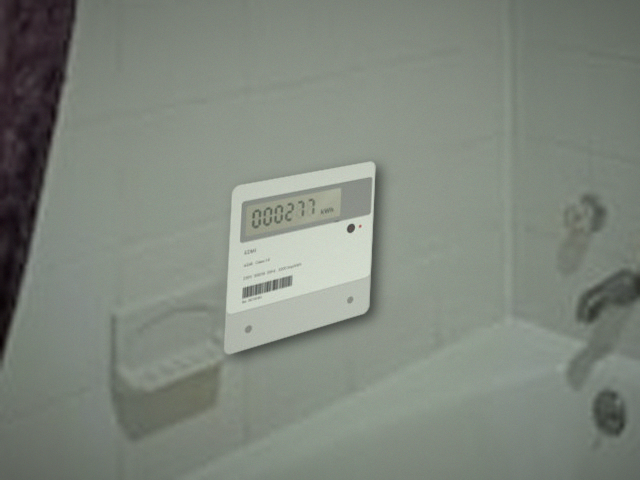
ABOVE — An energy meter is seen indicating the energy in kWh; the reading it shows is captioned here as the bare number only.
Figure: 277
